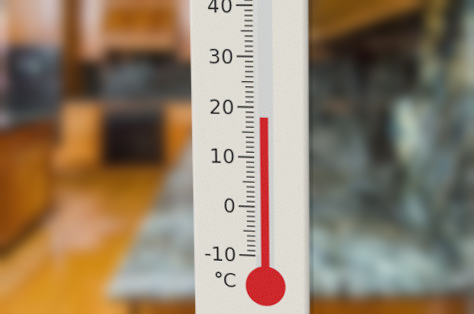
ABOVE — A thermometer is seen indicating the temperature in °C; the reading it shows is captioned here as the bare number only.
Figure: 18
